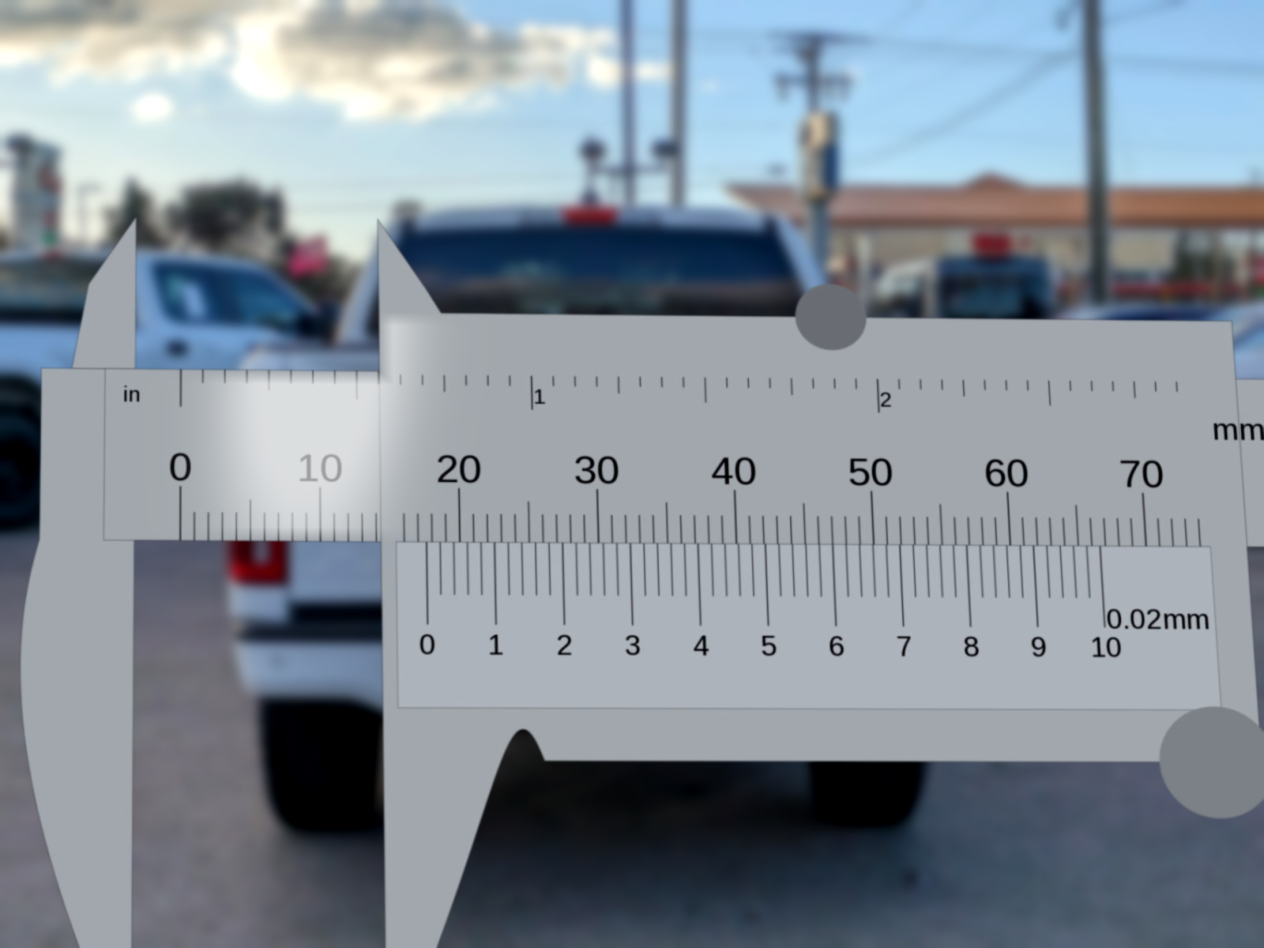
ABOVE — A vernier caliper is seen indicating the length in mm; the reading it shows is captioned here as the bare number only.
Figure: 17.6
